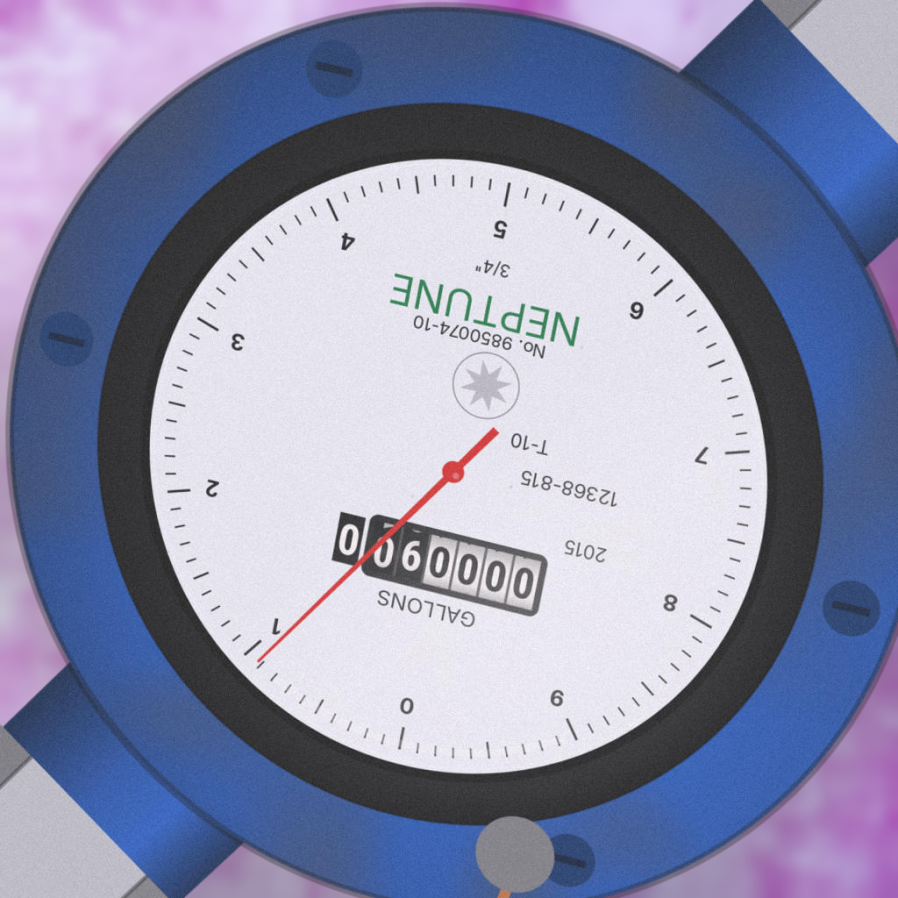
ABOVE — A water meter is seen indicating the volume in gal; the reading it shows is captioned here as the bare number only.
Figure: 900.9
